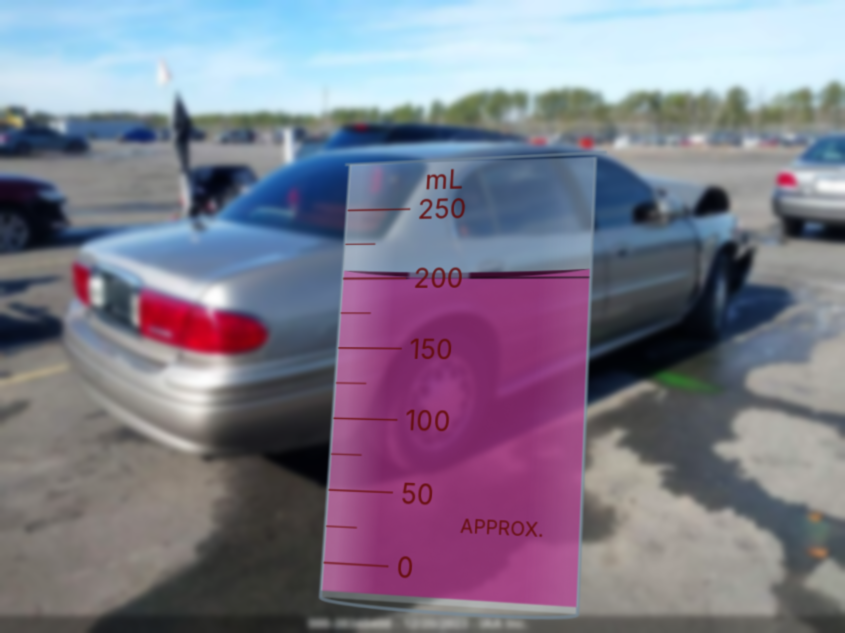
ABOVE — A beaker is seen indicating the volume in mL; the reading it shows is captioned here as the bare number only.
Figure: 200
